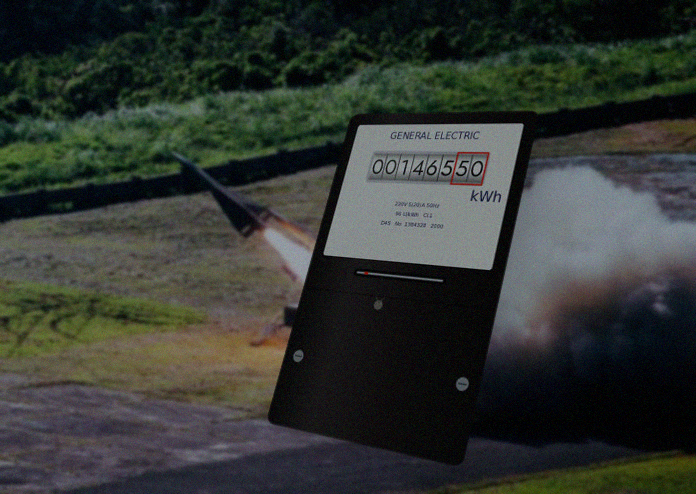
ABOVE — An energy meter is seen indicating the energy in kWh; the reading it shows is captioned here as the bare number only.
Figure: 1465.50
